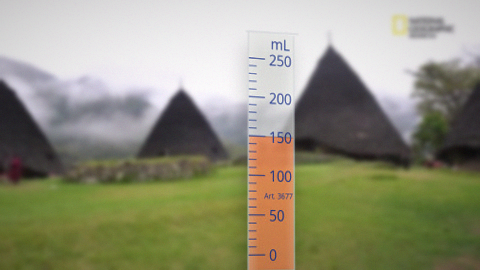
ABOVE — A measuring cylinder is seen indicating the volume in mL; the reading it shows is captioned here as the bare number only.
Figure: 150
